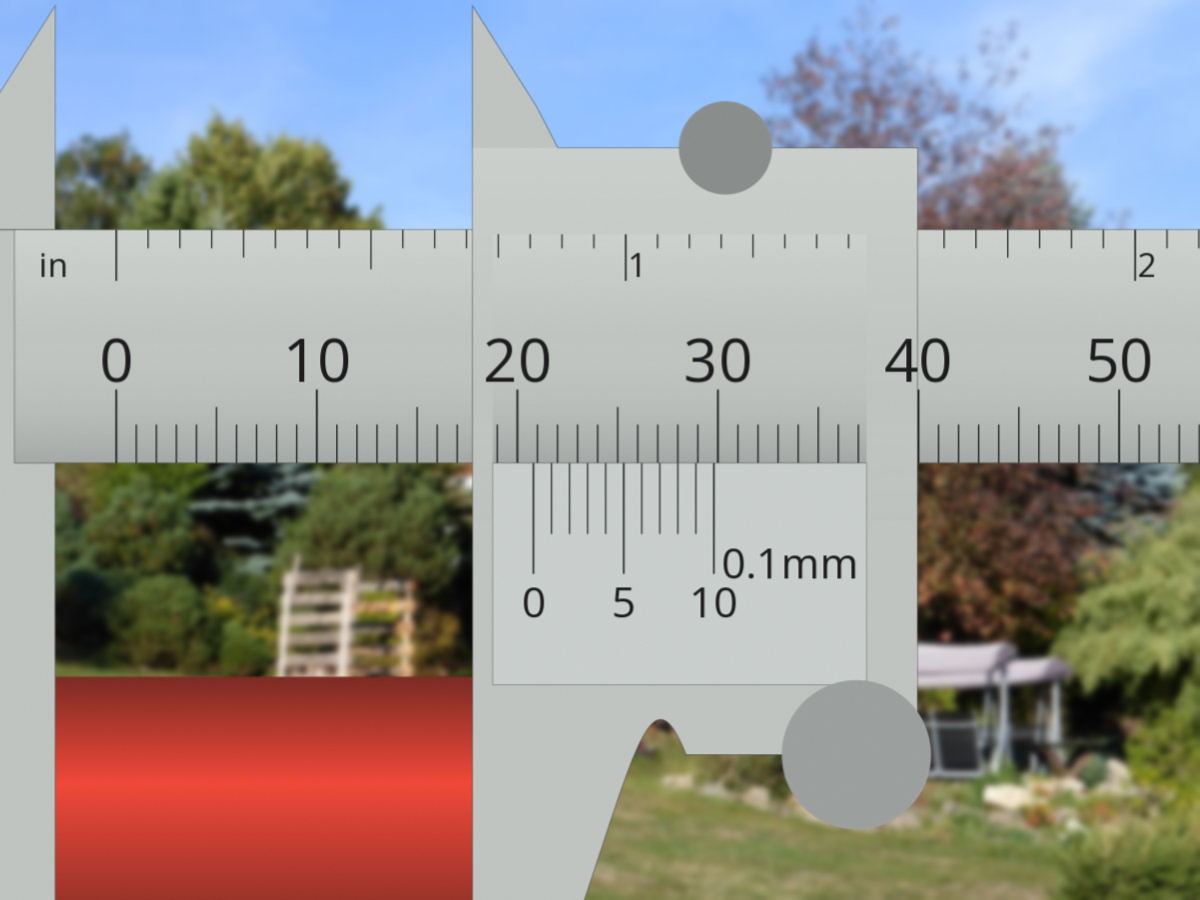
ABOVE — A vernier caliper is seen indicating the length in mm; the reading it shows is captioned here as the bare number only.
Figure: 20.8
